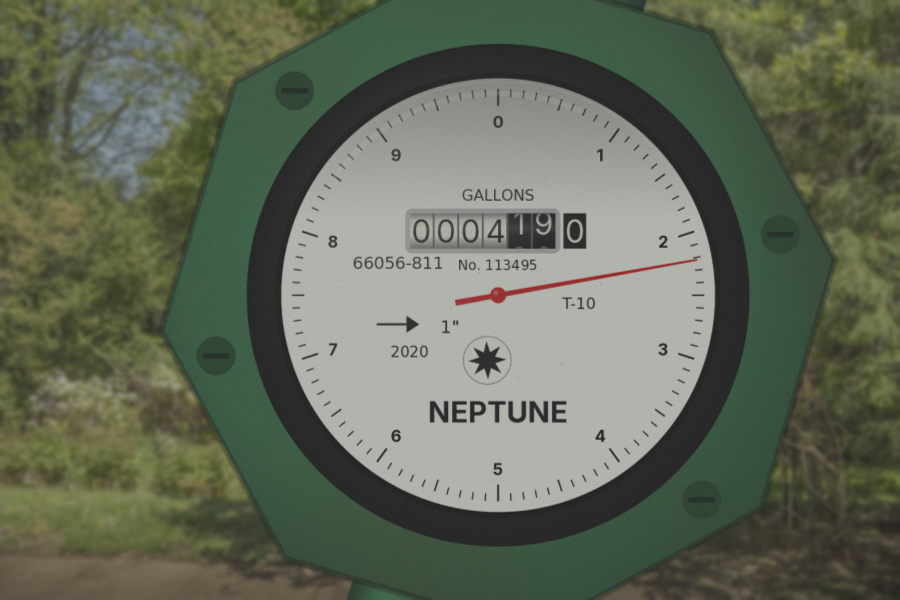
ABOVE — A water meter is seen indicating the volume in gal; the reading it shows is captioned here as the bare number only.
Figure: 4192.2
